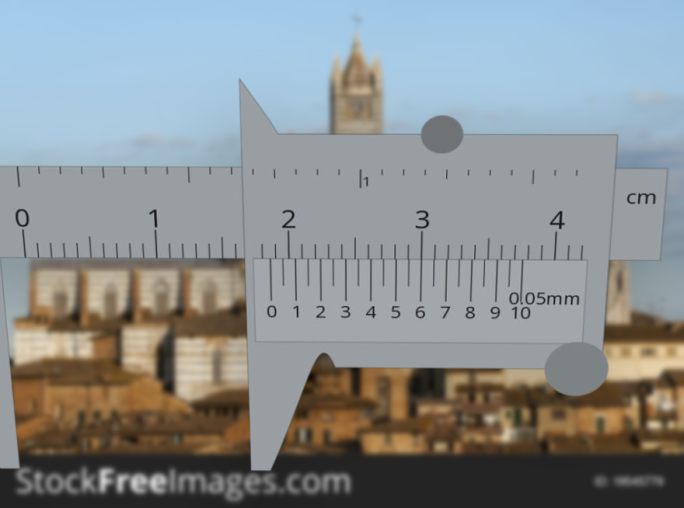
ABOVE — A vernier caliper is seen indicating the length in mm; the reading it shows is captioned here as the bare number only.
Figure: 18.6
